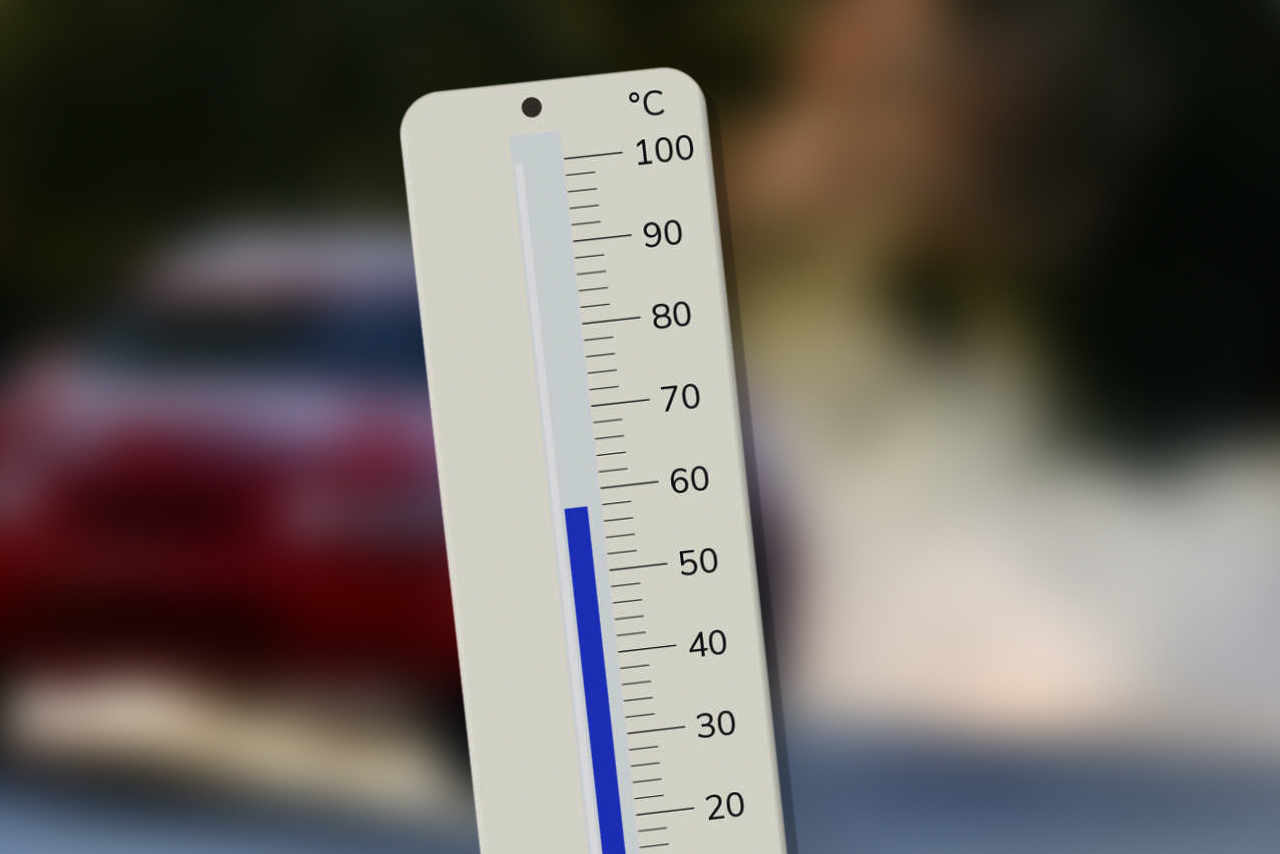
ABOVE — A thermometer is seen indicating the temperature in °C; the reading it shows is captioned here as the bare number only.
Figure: 58
